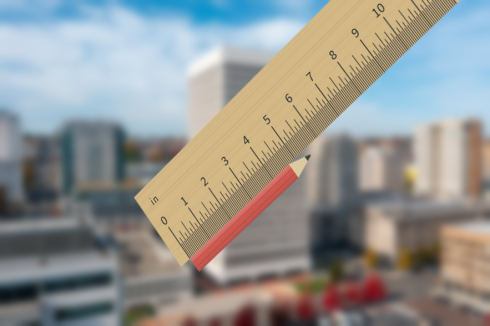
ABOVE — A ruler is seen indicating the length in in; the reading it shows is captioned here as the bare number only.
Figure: 5.5
